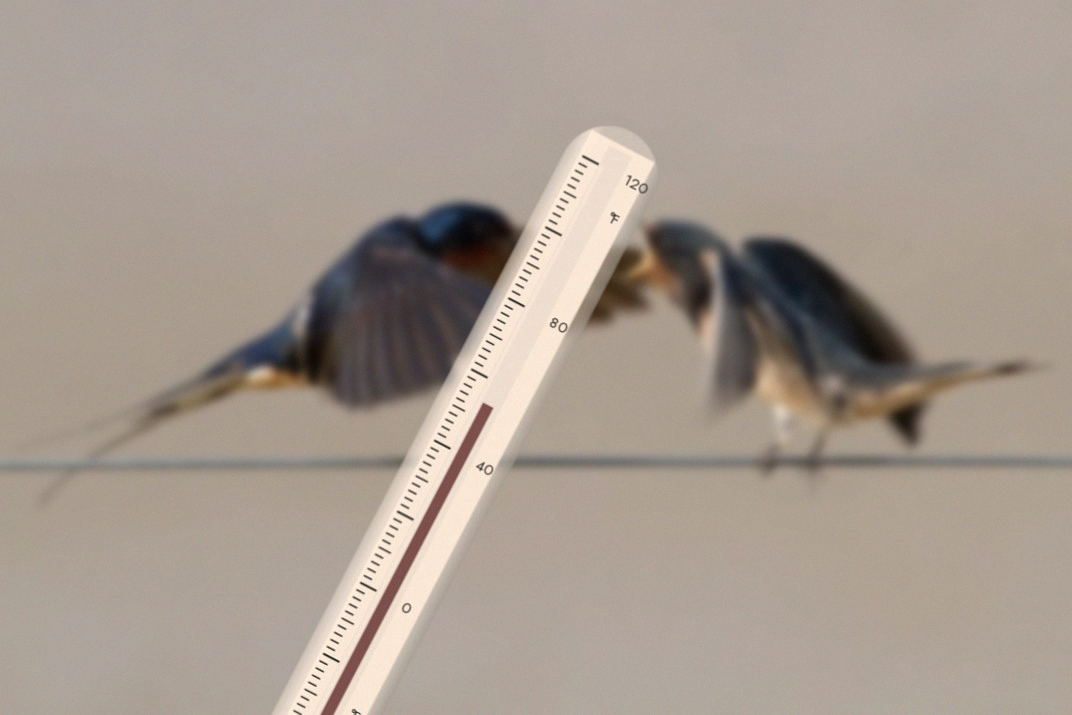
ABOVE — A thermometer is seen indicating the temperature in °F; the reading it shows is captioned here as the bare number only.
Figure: 54
